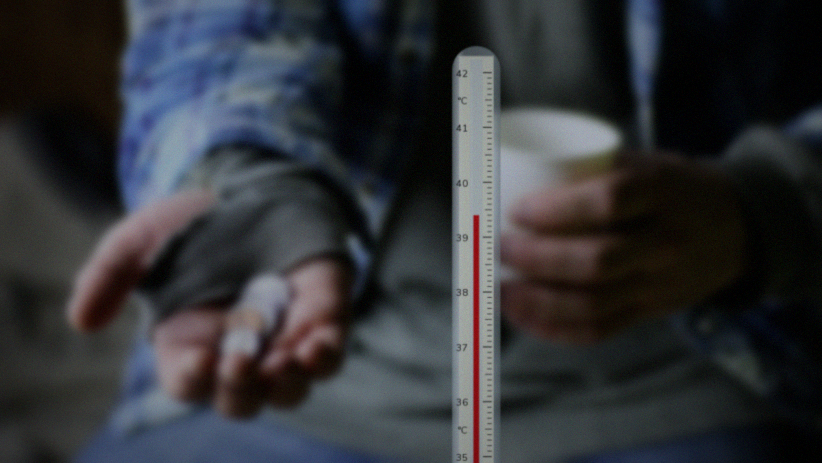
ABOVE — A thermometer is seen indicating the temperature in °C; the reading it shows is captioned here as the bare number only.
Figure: 39.4
